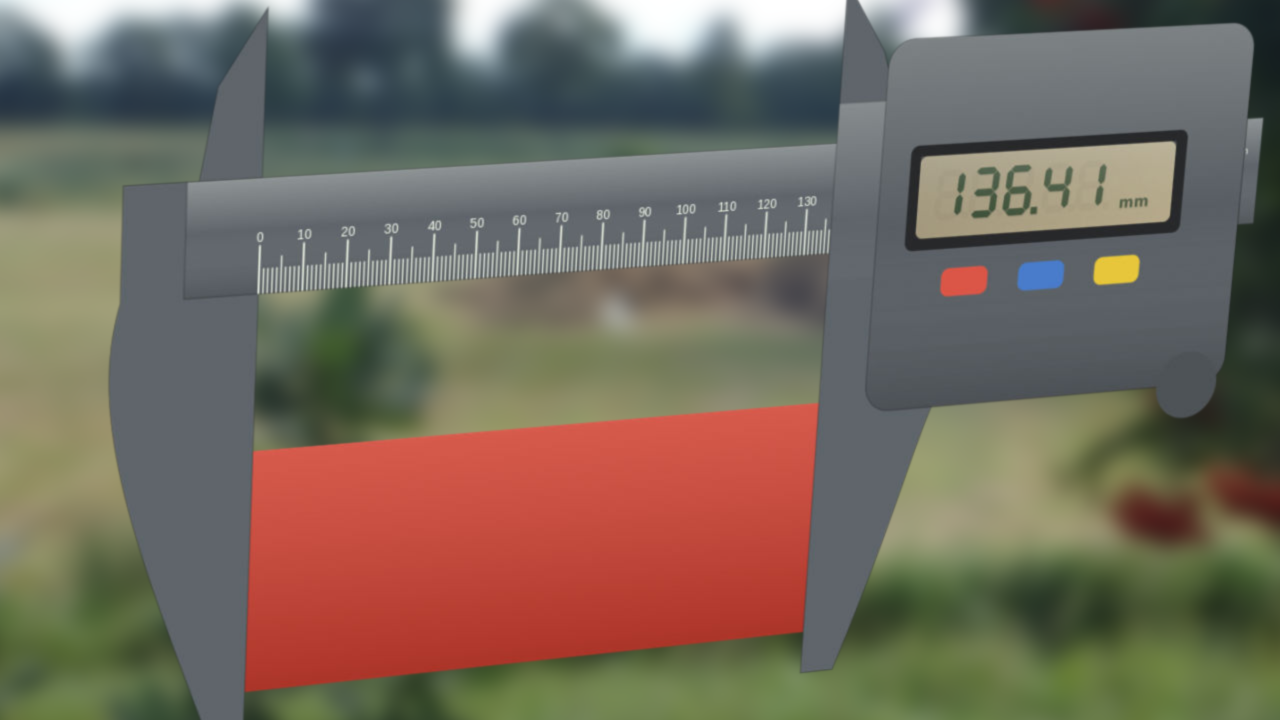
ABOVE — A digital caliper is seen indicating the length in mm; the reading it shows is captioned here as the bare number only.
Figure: 136.41
